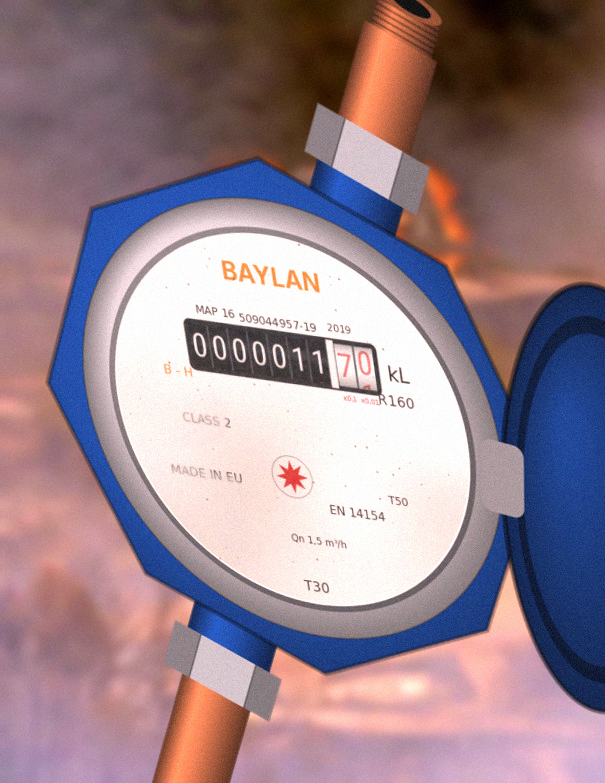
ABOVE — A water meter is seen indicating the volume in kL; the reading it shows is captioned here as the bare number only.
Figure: 11.70
